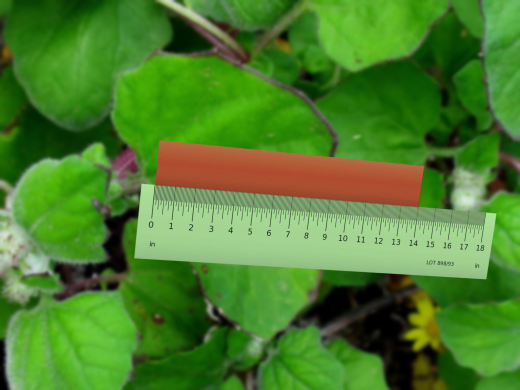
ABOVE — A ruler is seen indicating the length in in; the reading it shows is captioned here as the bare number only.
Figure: 14
